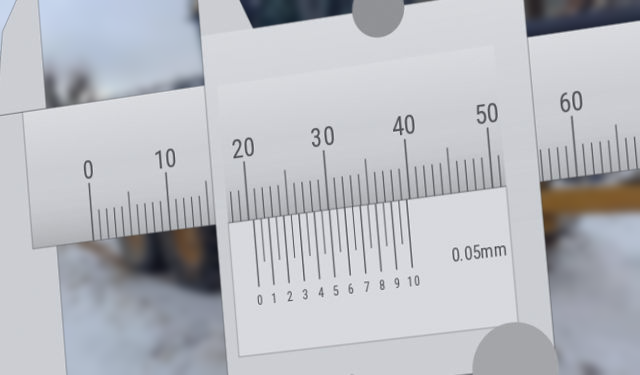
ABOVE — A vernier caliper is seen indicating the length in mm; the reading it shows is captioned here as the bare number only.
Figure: 20.6
